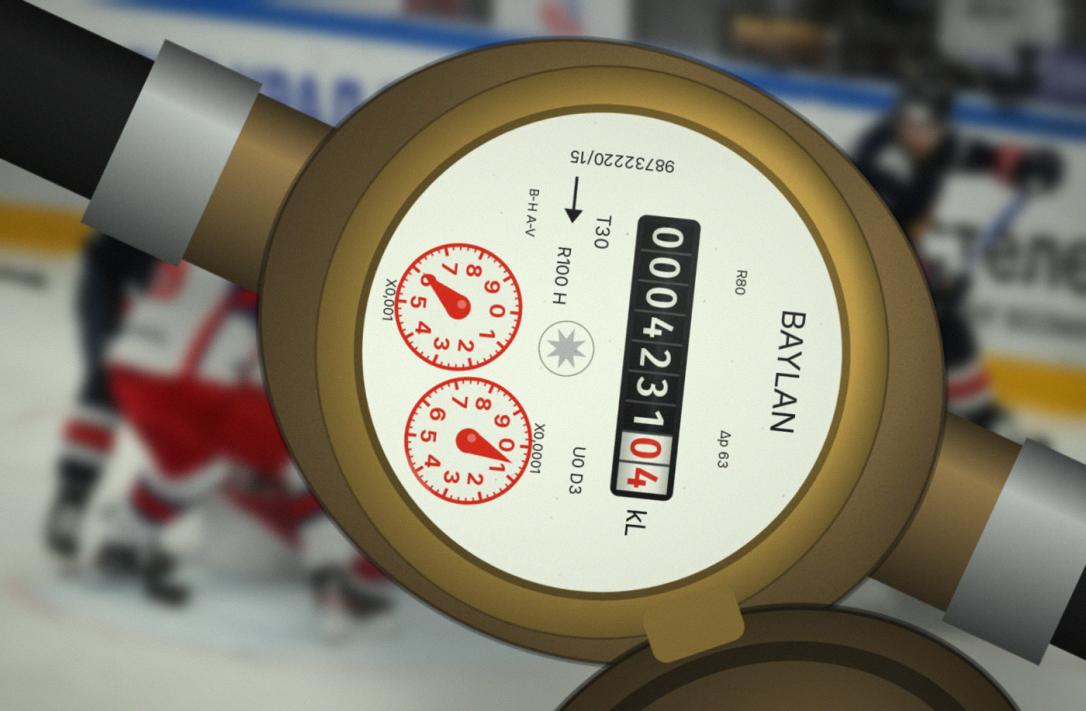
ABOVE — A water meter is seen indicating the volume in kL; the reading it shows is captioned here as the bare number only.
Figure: 4231.0460
